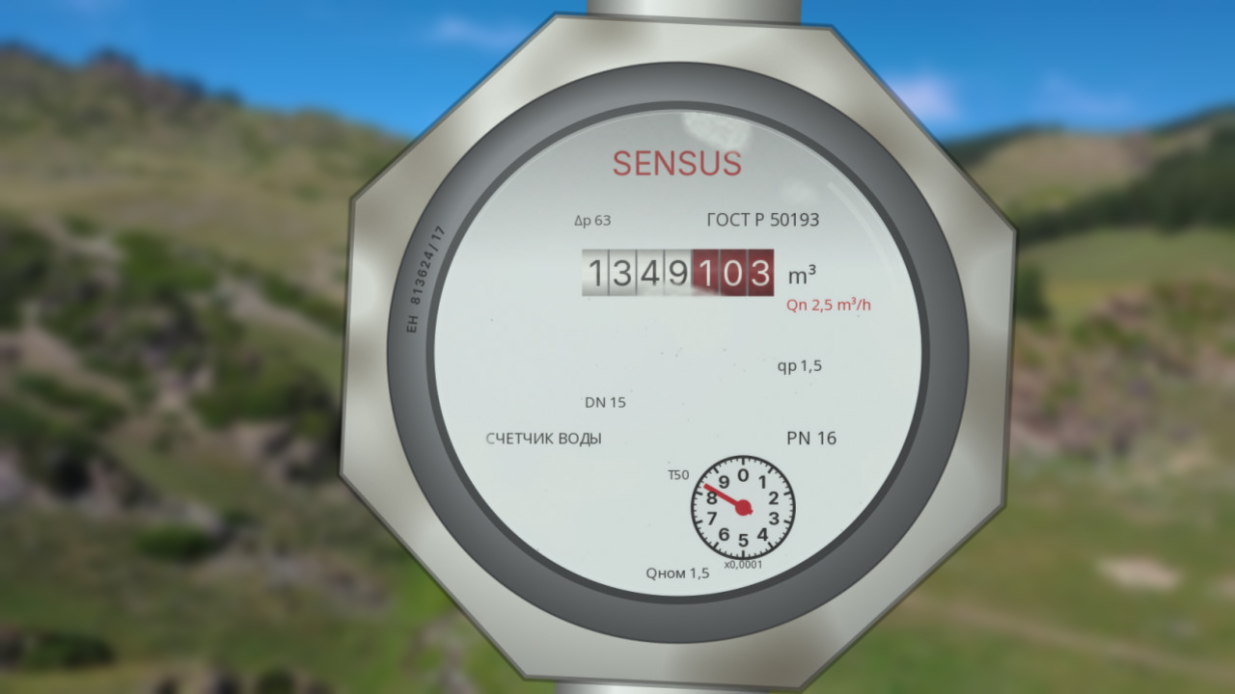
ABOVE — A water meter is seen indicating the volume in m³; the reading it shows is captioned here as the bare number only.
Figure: 1349.1038
